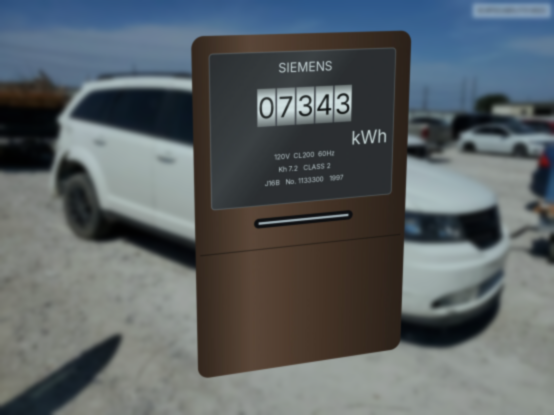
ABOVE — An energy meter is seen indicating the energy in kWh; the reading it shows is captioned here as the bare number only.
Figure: 7343
